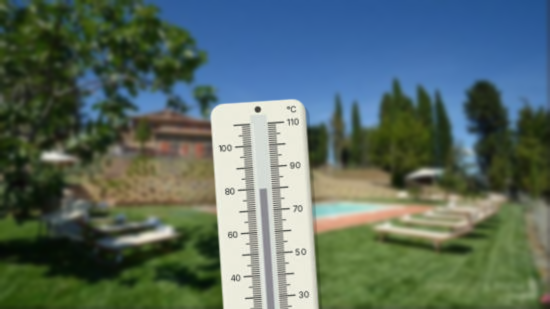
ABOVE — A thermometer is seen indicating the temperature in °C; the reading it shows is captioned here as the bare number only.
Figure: 80
